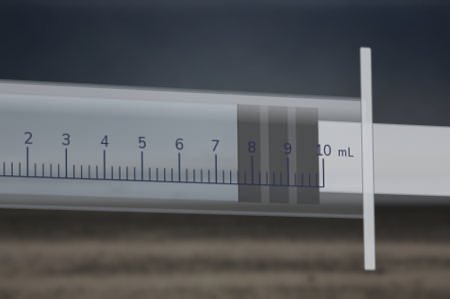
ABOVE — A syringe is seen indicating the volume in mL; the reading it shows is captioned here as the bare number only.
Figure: 7.6
